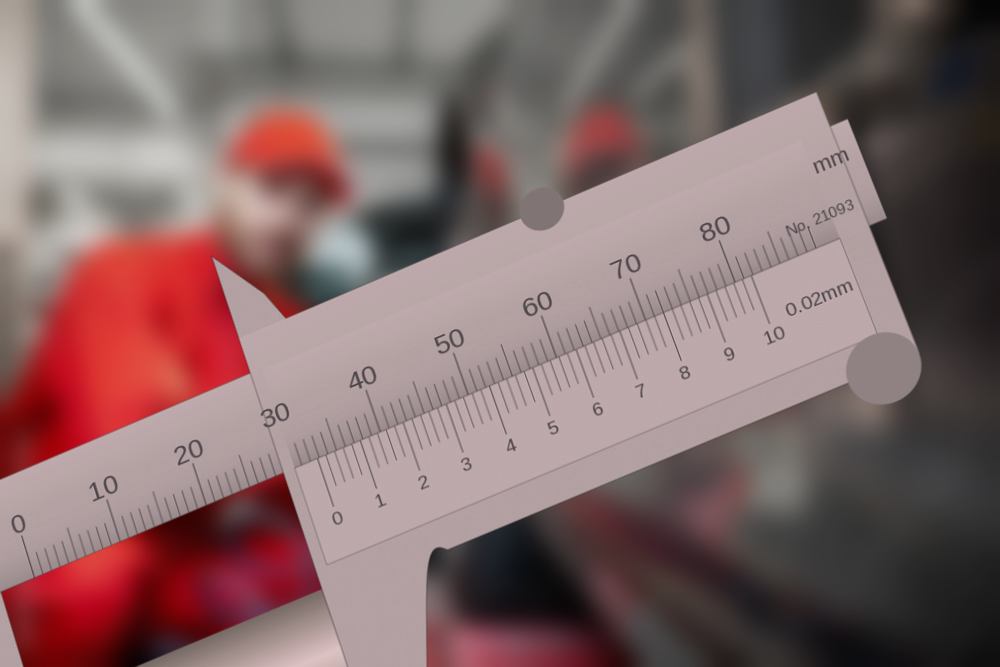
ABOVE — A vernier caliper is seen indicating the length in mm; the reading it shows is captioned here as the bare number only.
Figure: 32.8
